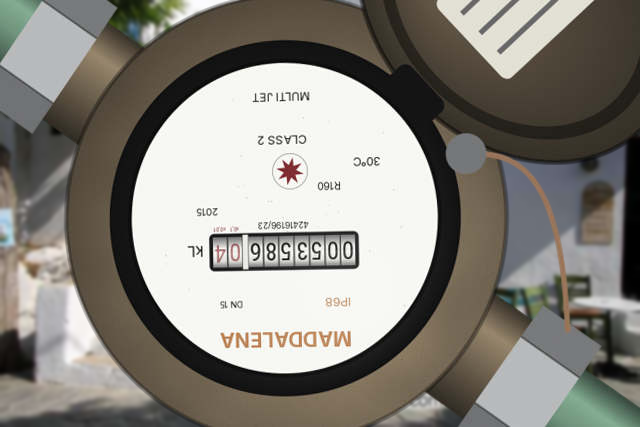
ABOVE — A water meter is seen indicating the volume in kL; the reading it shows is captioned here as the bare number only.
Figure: 53586.04
